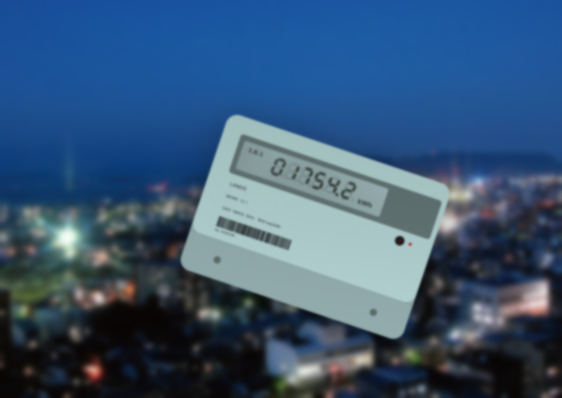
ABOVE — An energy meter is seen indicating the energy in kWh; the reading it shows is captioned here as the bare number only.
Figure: 1754.2
